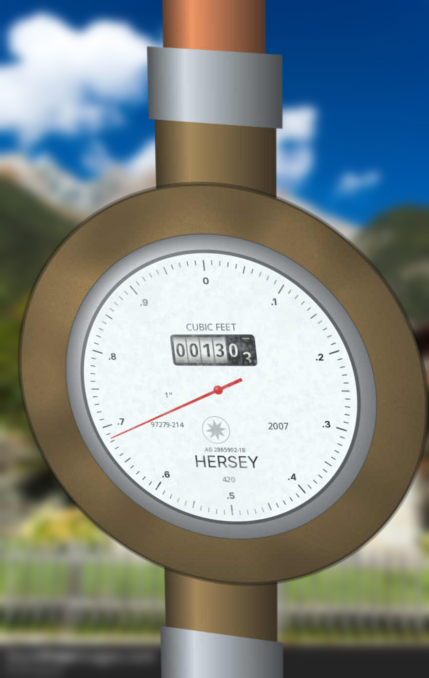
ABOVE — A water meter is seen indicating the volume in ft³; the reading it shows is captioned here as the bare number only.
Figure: 1302.68
